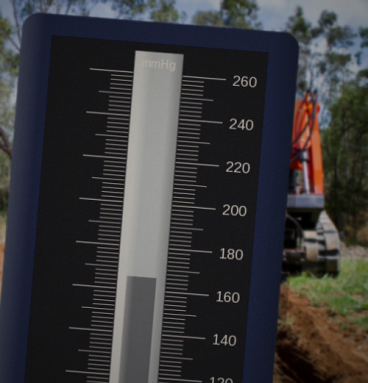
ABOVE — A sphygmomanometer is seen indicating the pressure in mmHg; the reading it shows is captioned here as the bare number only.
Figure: 166
